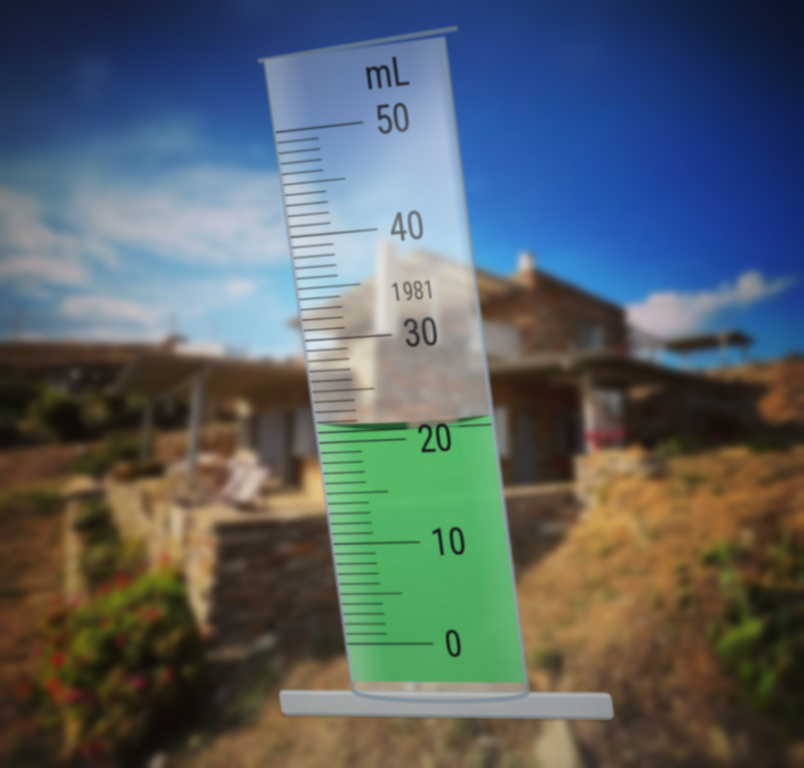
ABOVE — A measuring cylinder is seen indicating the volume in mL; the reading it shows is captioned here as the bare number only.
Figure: 21
